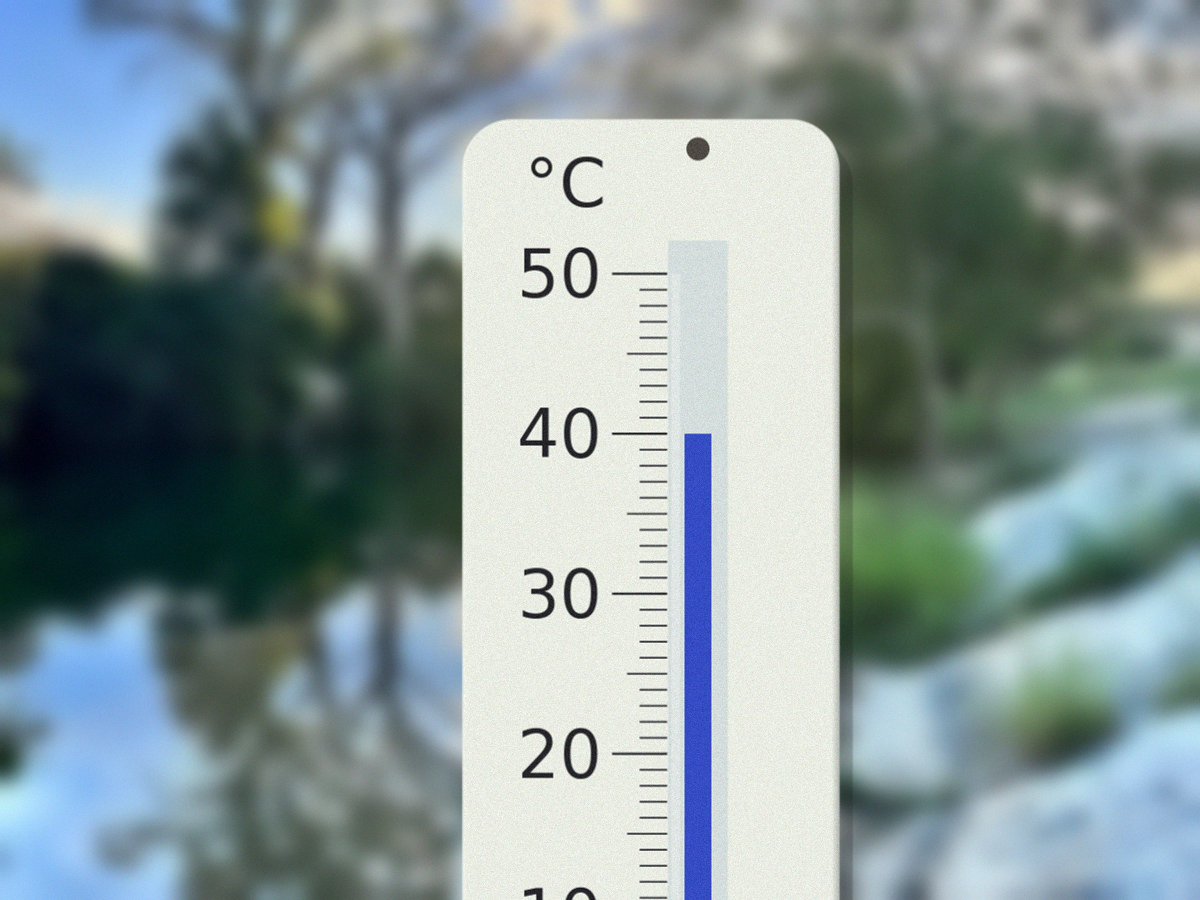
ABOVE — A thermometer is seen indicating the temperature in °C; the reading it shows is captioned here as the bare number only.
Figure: 40
